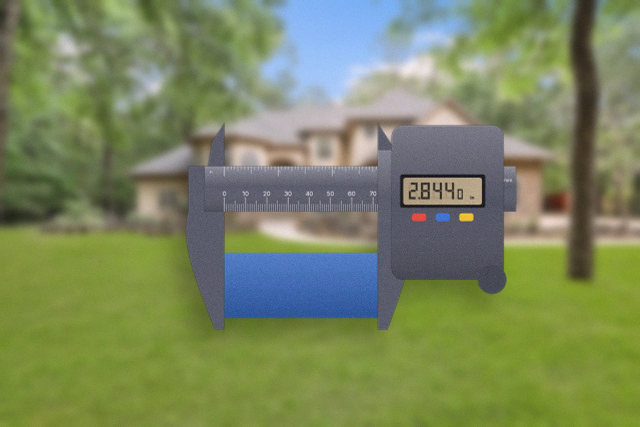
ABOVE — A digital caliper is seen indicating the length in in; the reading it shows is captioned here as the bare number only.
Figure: 2.8440
